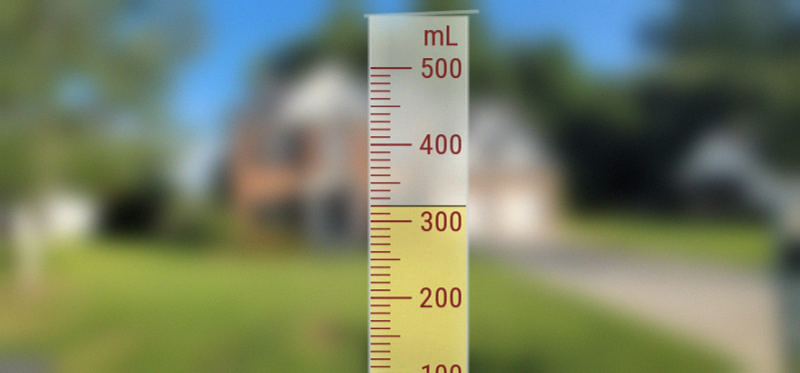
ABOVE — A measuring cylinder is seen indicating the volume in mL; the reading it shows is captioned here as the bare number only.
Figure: 320
